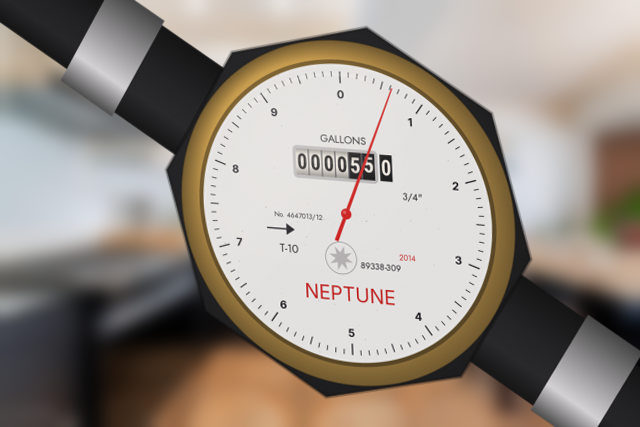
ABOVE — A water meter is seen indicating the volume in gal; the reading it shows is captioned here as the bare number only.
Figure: 550.6
